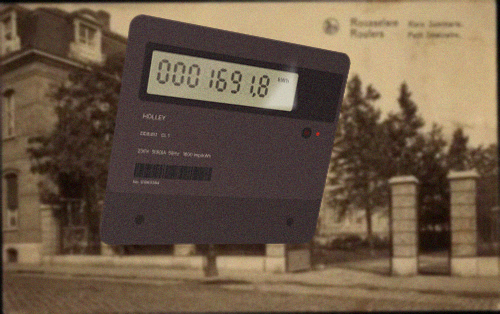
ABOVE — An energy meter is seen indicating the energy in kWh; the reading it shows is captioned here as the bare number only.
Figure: 1691.8
